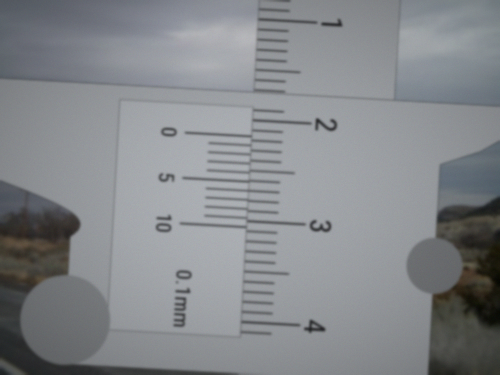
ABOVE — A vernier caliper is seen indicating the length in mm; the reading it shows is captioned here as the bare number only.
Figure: 21.6
